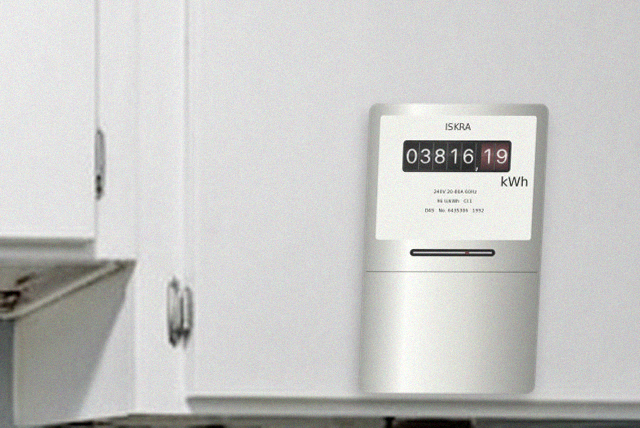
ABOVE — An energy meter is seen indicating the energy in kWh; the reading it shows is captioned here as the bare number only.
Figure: 3816.19
